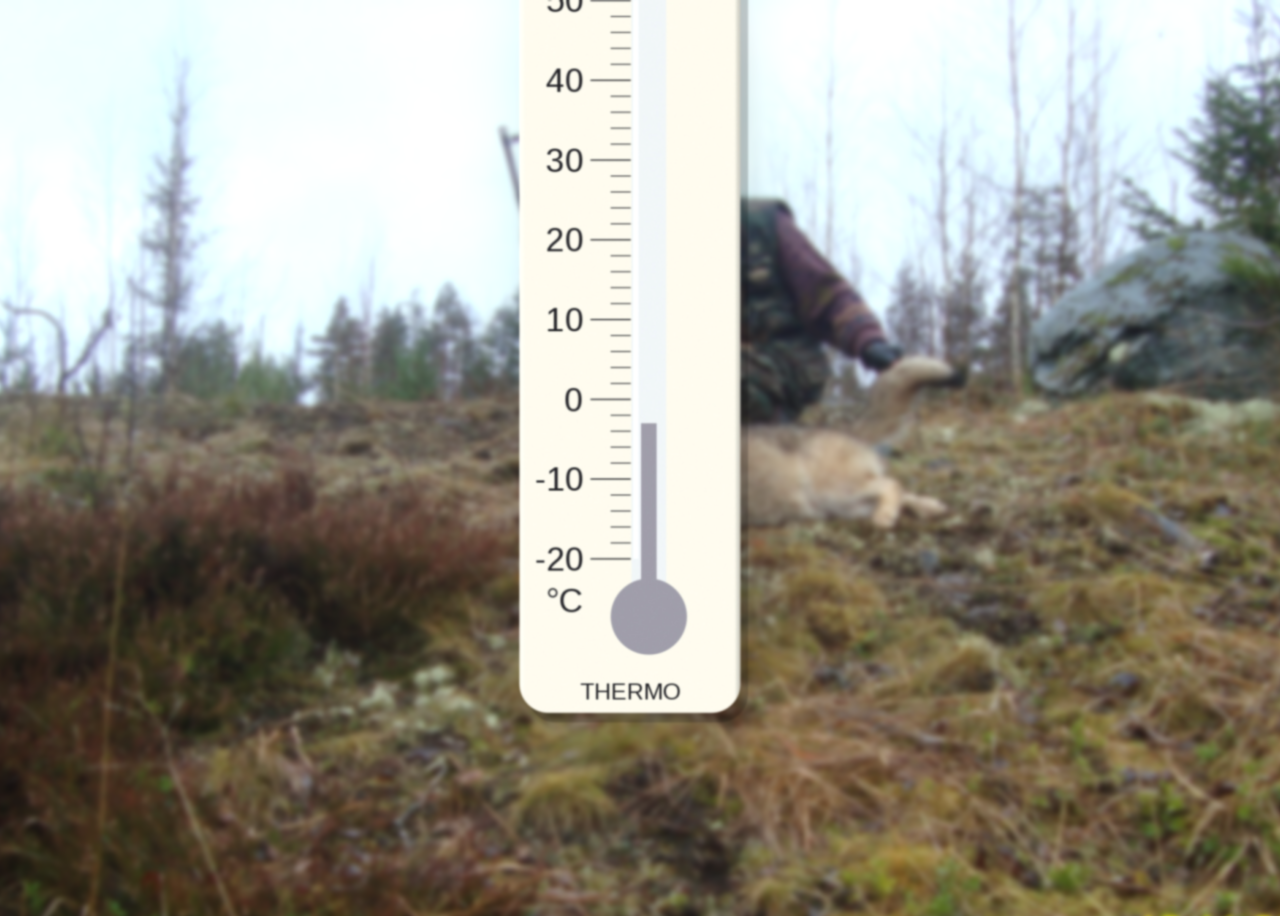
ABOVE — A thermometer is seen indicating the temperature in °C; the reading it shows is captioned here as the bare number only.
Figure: -3
